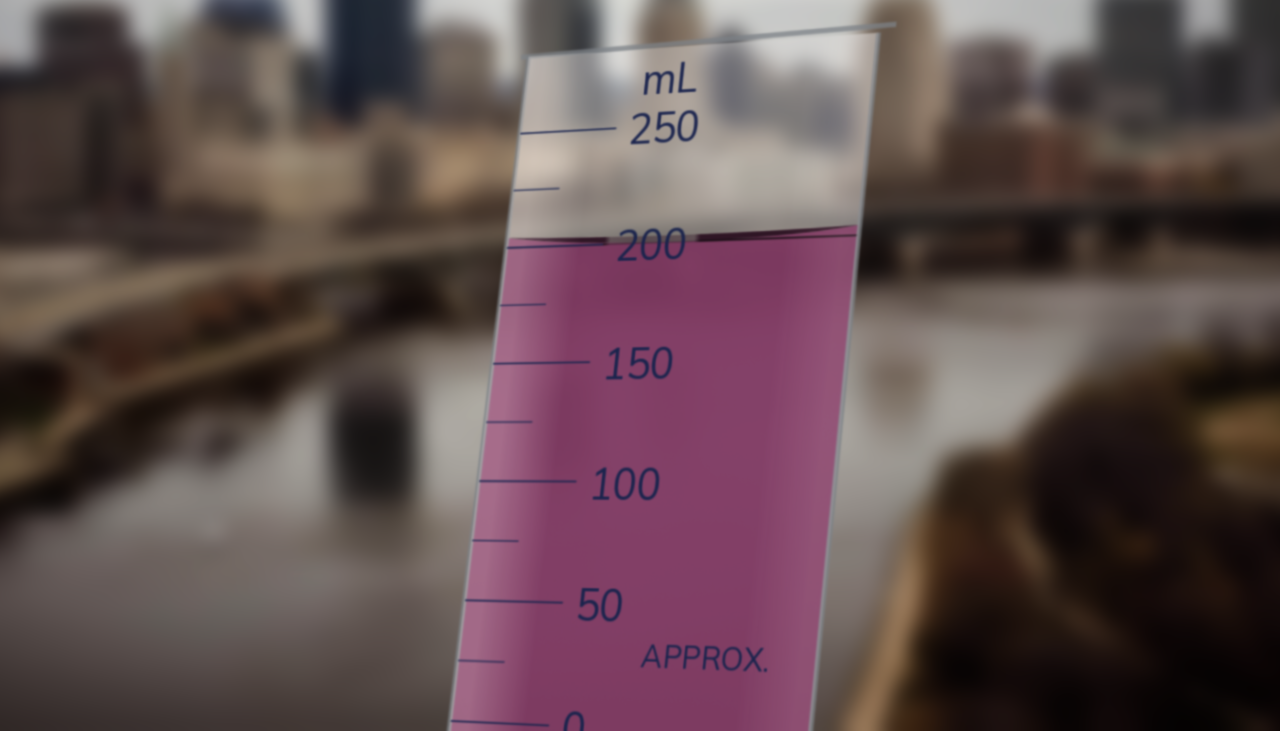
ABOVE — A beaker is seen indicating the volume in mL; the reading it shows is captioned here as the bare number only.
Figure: 200
